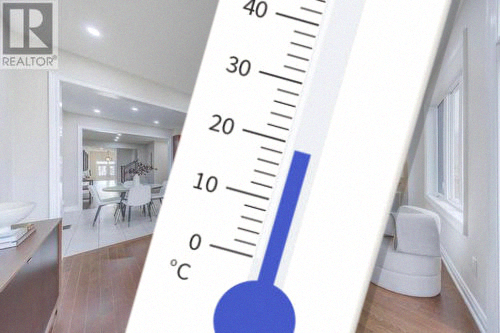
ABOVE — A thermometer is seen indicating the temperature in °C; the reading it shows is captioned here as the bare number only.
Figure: 19
